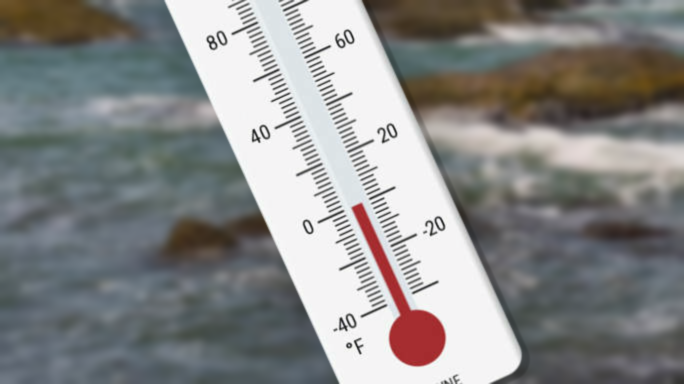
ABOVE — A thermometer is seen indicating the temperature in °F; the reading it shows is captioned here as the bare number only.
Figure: 0
